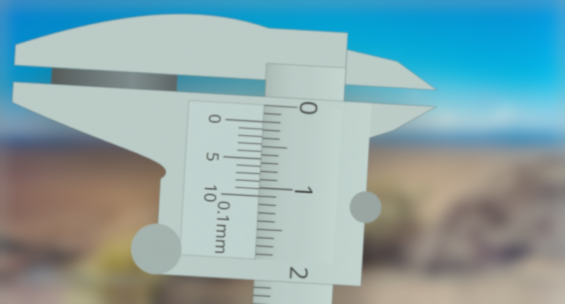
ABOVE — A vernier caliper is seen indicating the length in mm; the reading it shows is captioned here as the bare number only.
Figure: 2.0
